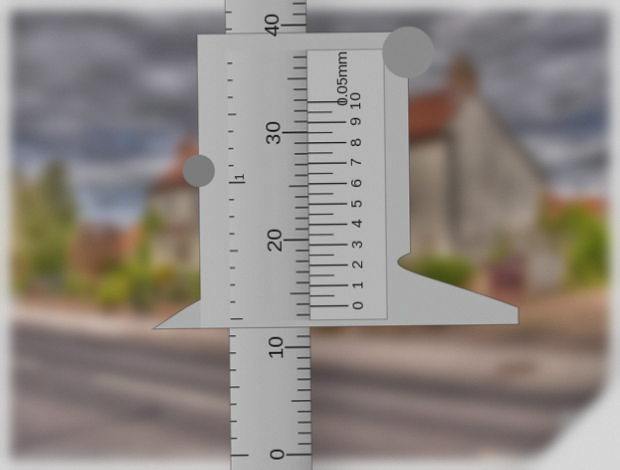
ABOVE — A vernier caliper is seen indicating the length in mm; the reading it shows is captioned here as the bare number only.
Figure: 13.8
